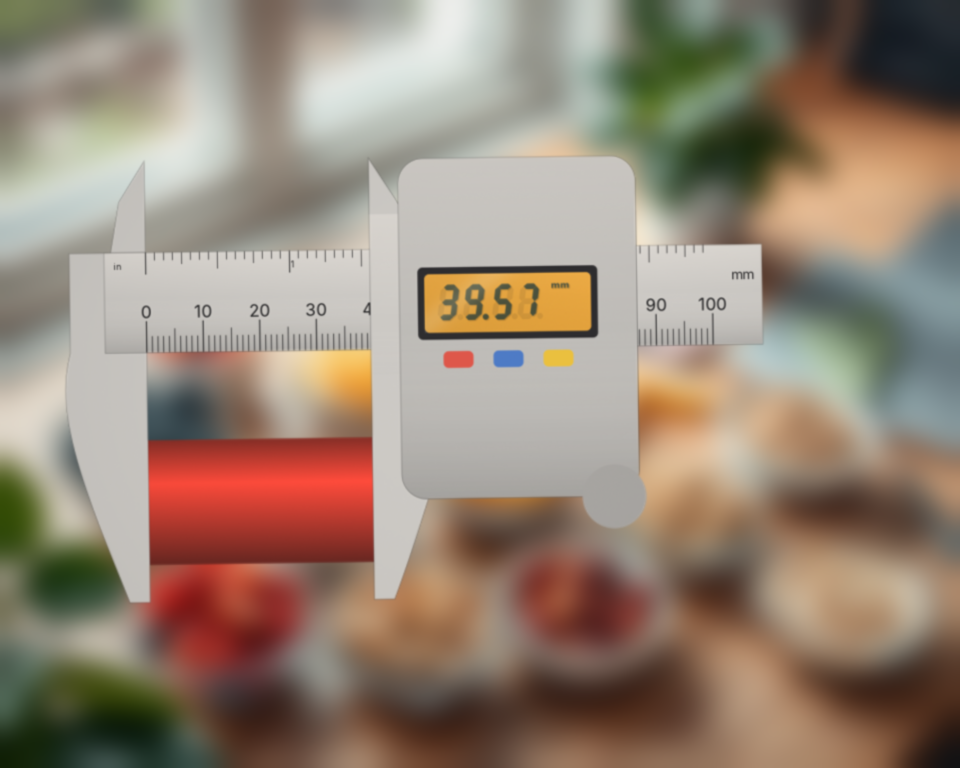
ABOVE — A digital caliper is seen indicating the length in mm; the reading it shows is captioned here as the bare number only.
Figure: 39.57
